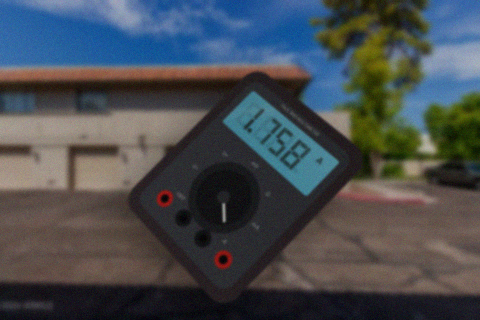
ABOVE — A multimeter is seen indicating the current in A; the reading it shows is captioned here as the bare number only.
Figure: 1.758
